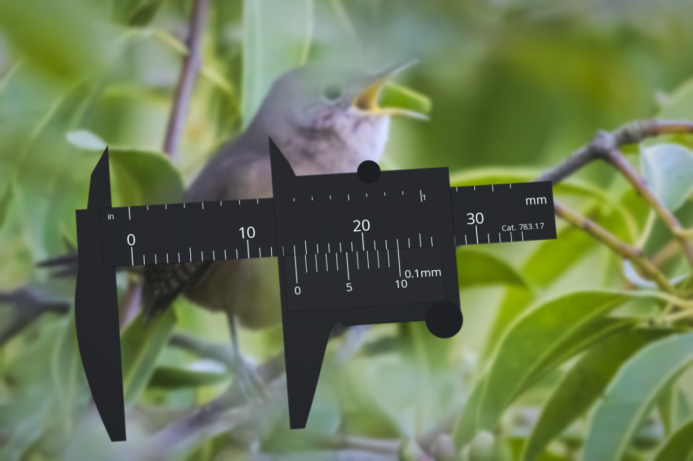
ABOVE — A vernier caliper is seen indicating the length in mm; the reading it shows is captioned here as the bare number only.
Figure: 14.0
